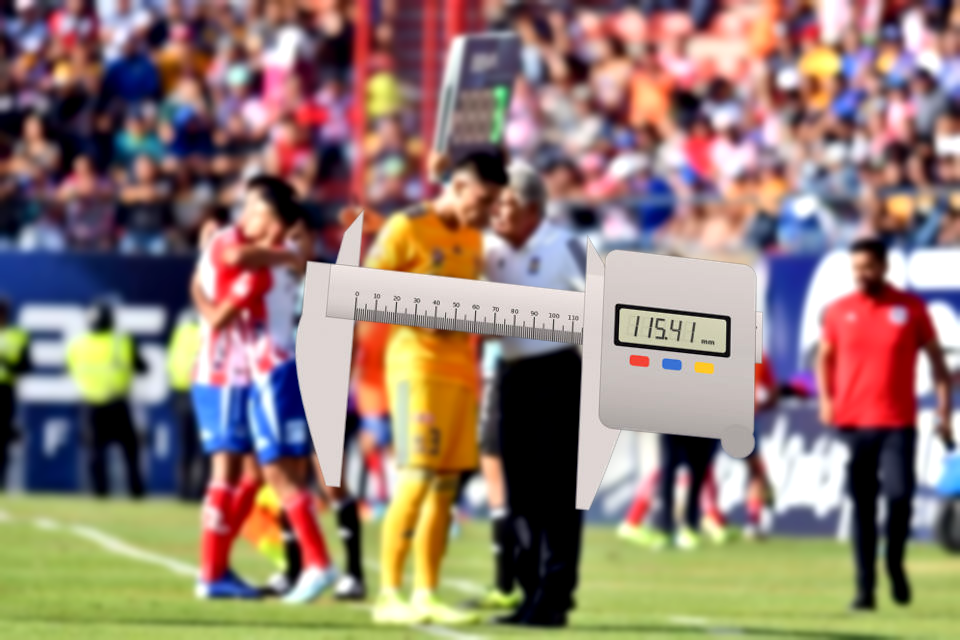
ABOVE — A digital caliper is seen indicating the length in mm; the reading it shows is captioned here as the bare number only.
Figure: 115.41
